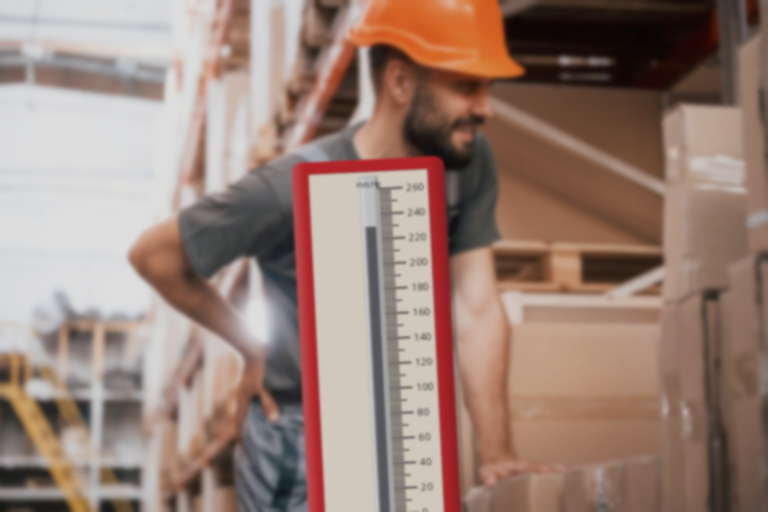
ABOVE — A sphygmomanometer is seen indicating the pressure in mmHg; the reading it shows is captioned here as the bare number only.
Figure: 230
